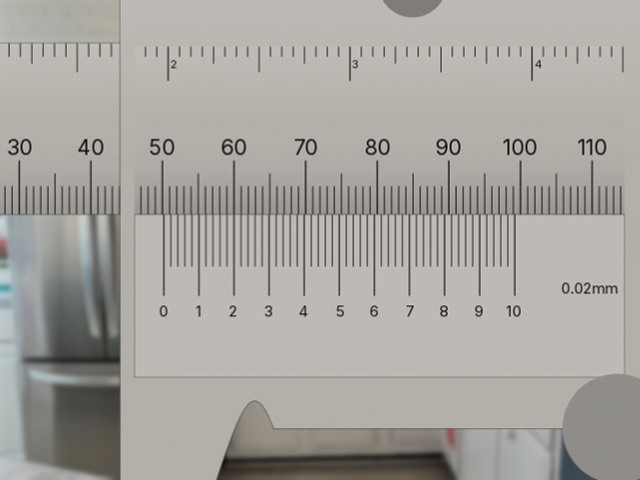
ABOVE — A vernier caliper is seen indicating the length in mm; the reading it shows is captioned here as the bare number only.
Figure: 50.2
